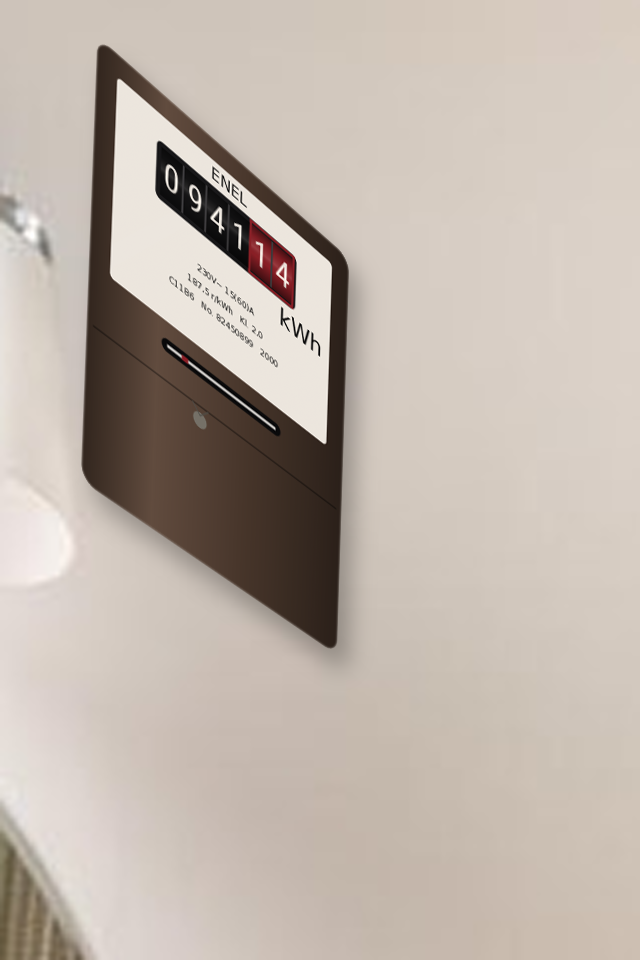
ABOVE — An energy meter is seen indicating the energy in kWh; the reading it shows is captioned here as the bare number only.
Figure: 941.14
